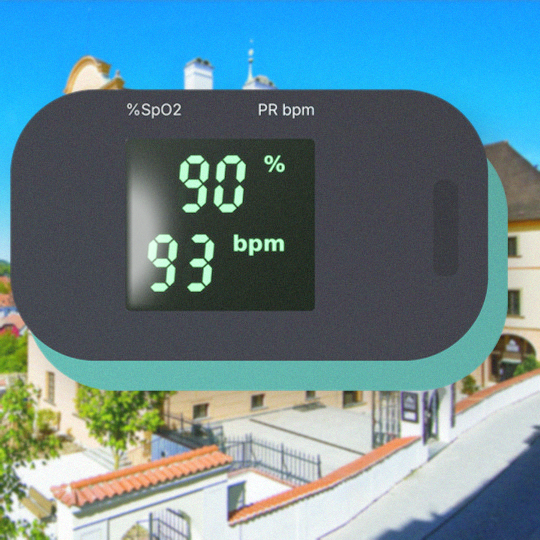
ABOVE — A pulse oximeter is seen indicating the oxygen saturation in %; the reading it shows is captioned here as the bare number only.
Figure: 90
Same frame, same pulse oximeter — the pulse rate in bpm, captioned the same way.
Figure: 93
